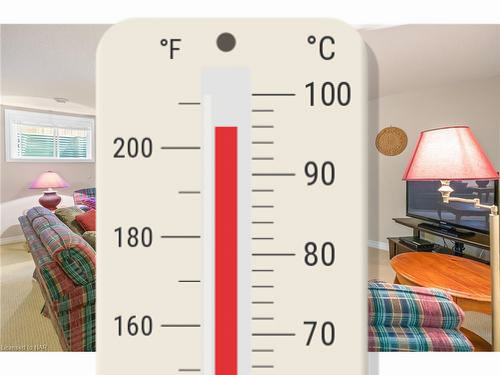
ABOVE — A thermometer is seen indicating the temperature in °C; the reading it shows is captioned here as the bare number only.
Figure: 96
